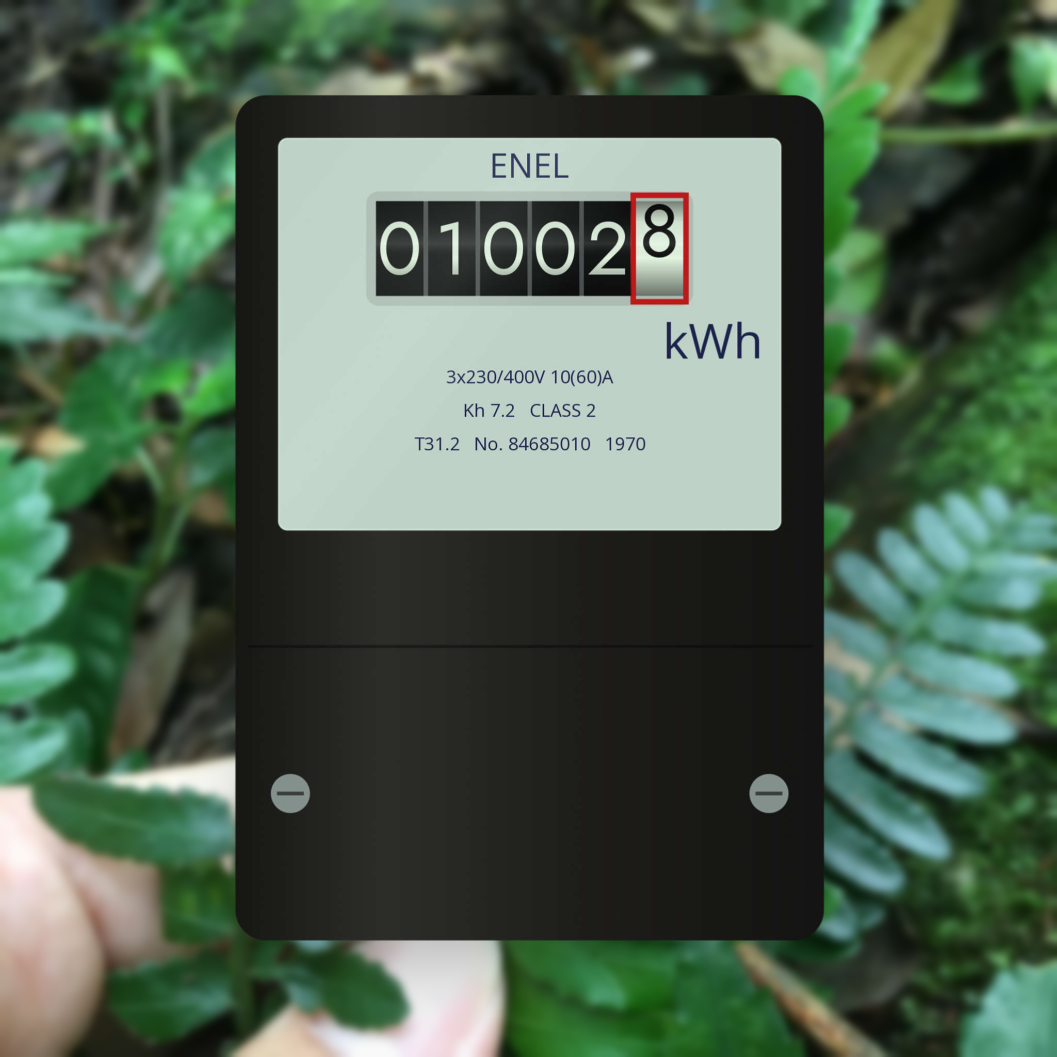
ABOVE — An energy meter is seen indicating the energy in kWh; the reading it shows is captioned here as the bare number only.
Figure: 1002.8
